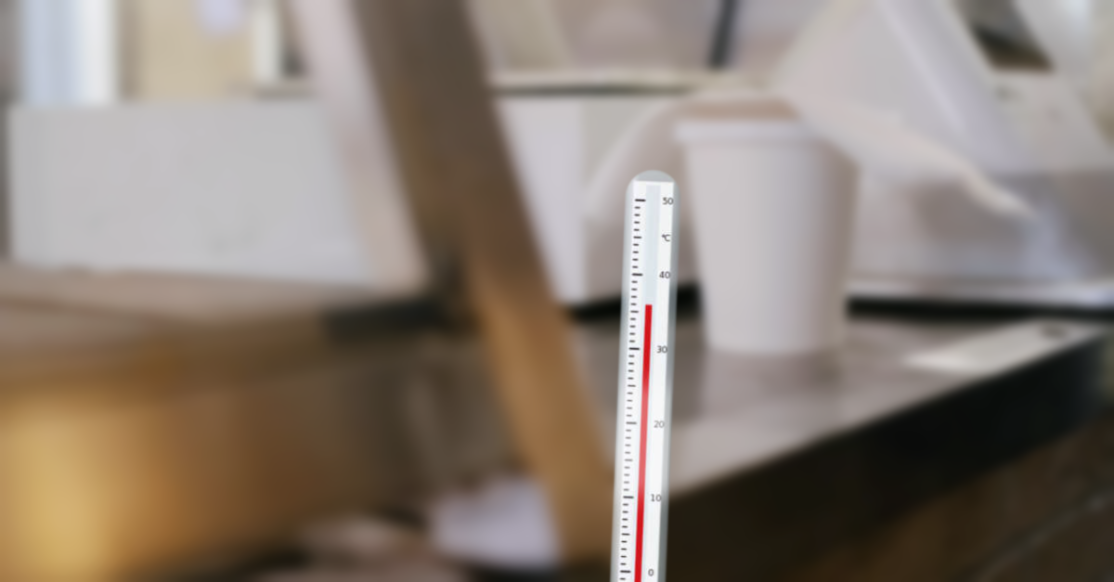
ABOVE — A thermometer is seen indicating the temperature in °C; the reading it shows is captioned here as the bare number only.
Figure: 36
